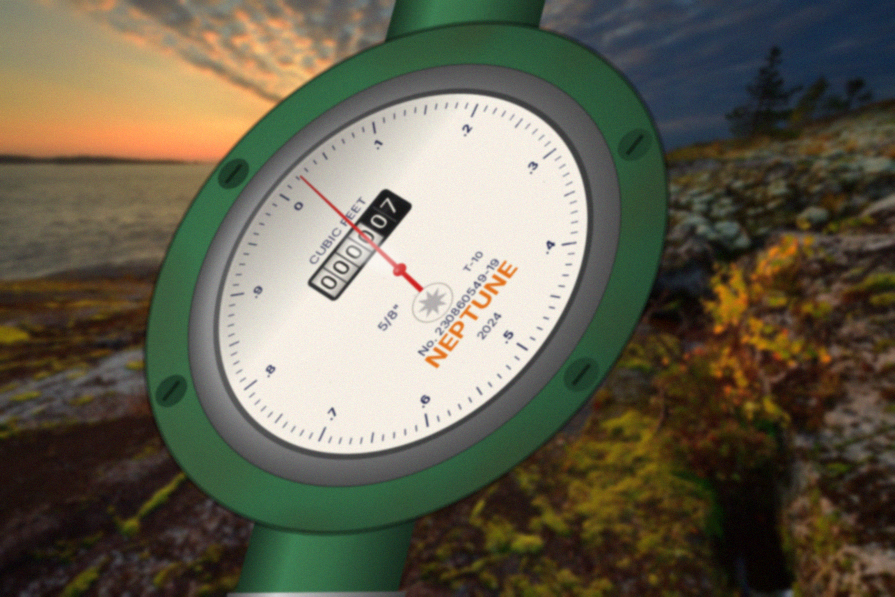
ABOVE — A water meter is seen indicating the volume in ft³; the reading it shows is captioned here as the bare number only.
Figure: 7.02
